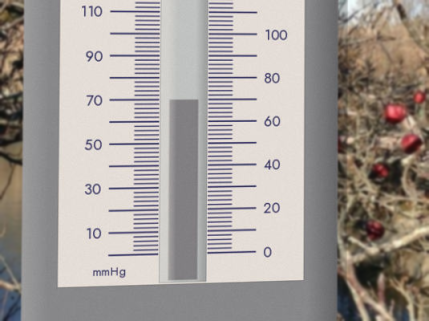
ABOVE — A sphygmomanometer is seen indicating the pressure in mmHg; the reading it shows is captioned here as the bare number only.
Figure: 70
